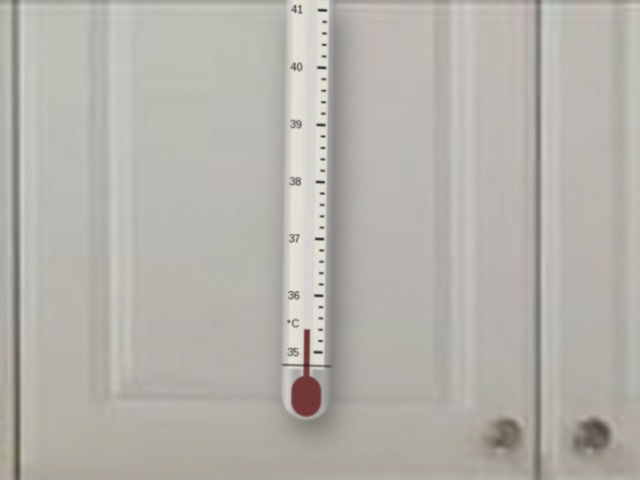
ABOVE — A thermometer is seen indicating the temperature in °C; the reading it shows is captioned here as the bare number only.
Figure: 35.4
